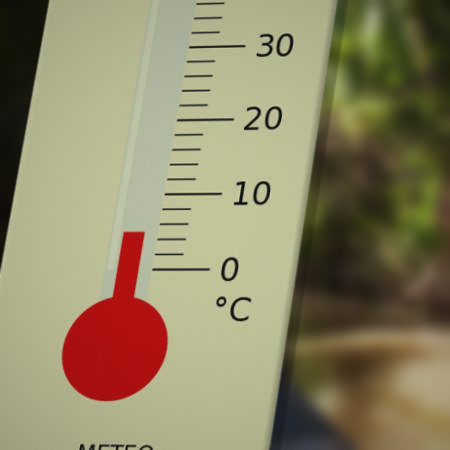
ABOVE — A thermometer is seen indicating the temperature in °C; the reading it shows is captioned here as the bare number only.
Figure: 5
